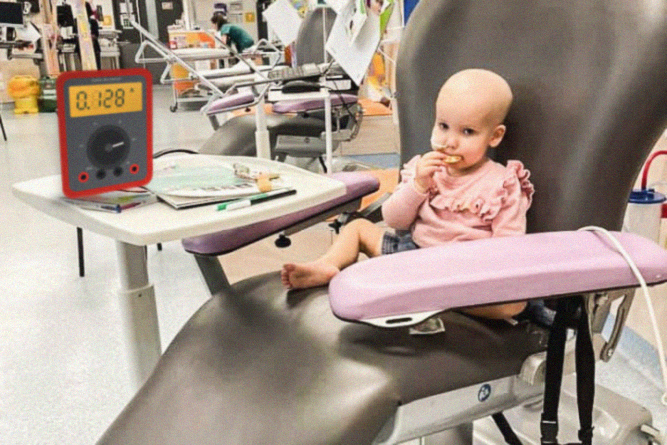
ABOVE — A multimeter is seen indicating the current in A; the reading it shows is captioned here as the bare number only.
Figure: 0.128
